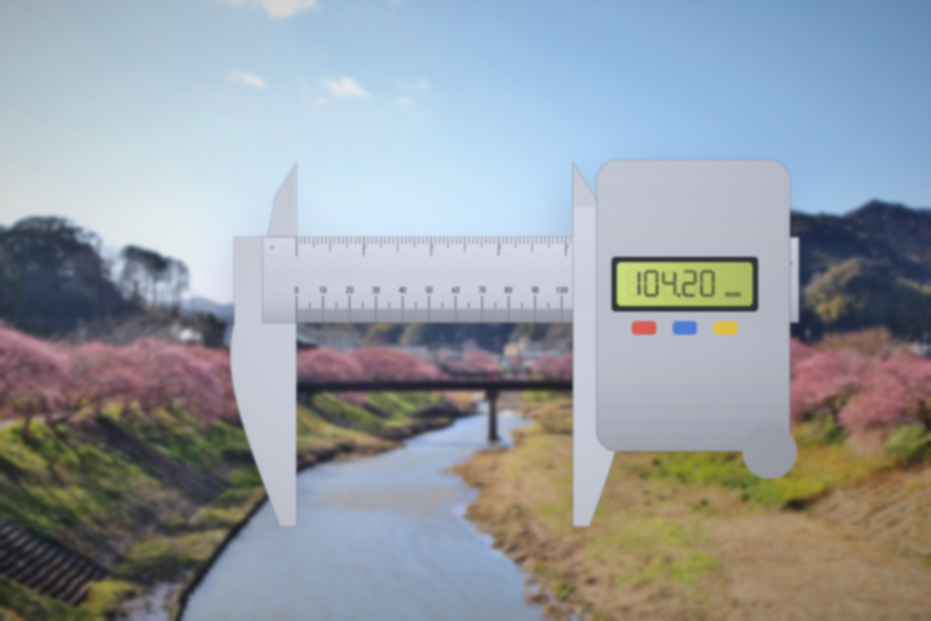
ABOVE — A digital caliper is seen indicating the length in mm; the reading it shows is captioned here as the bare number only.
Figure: 104.20
